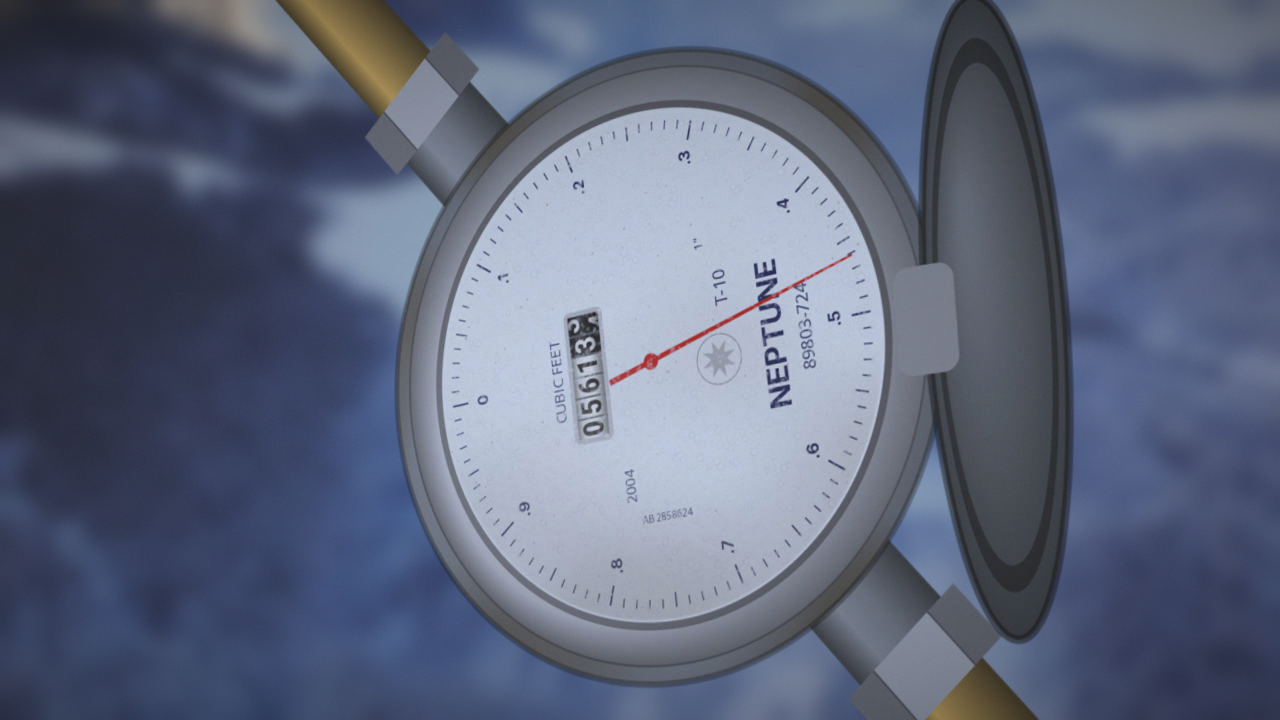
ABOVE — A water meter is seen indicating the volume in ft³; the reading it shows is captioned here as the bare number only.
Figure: 56133.46
